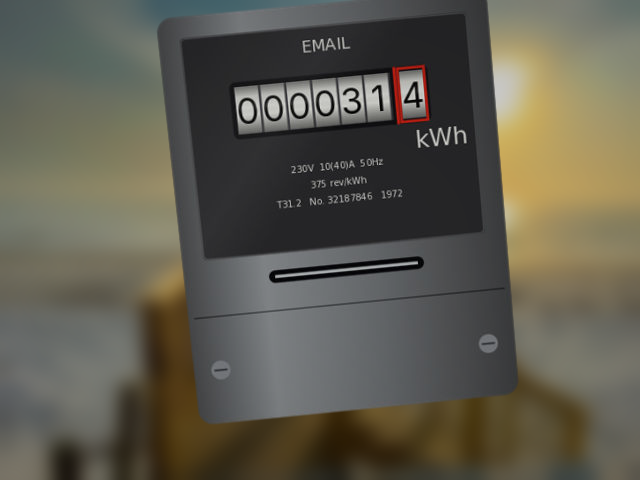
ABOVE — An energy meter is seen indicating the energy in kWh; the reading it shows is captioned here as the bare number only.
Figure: 31.4
